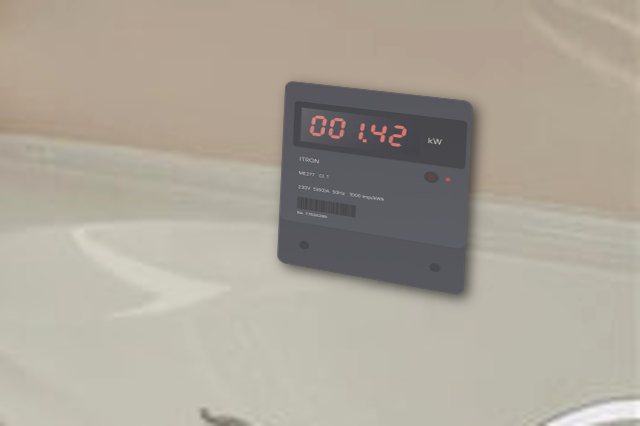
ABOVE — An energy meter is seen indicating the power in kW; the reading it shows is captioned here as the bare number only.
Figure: 1.42
